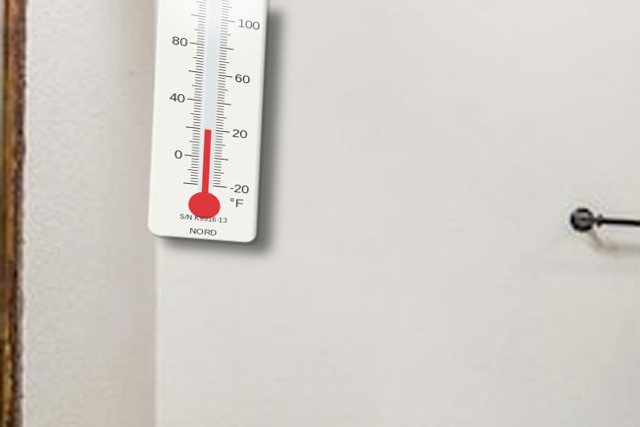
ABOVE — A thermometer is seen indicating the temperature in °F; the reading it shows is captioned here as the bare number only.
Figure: 20
